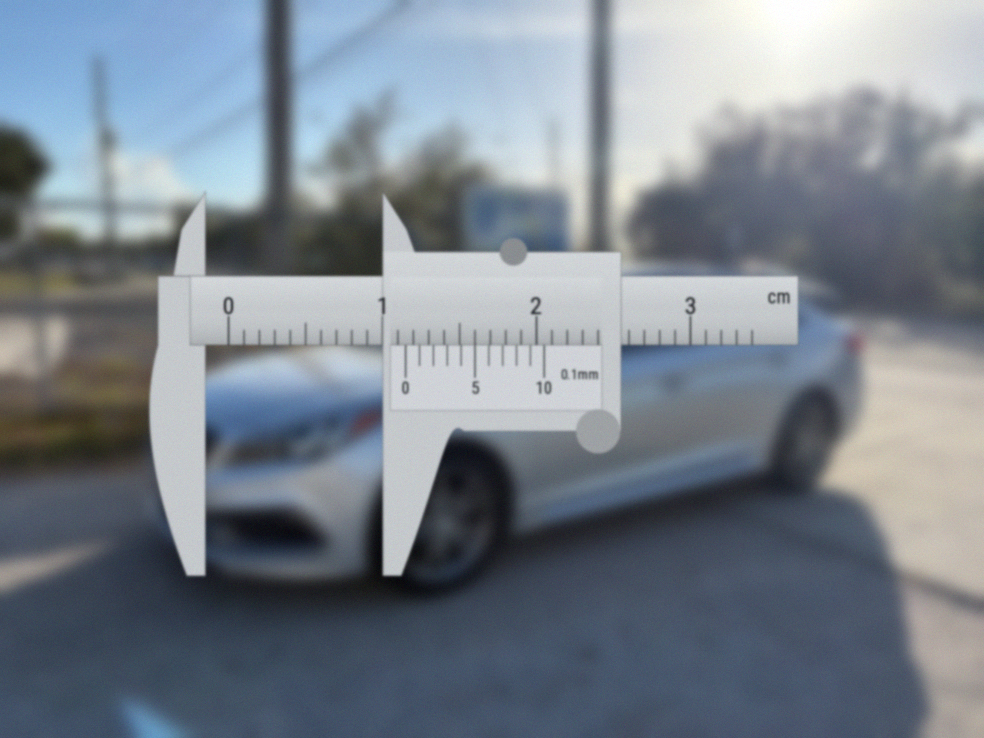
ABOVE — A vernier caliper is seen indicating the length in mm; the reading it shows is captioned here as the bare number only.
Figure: 11.5
